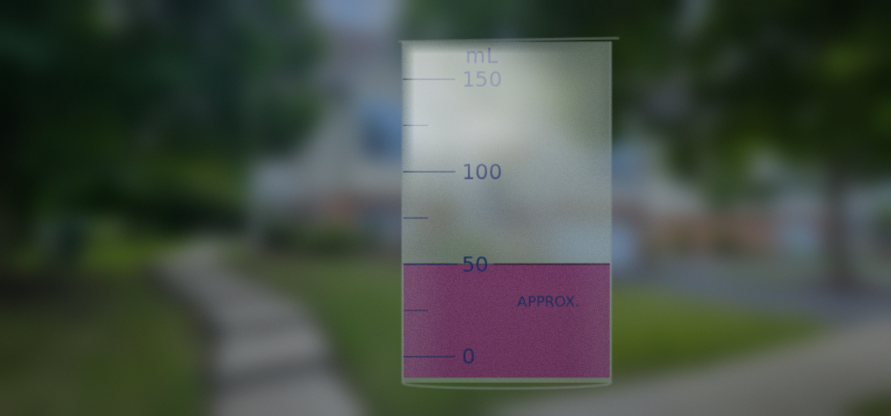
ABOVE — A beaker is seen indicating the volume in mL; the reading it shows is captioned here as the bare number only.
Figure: 50
